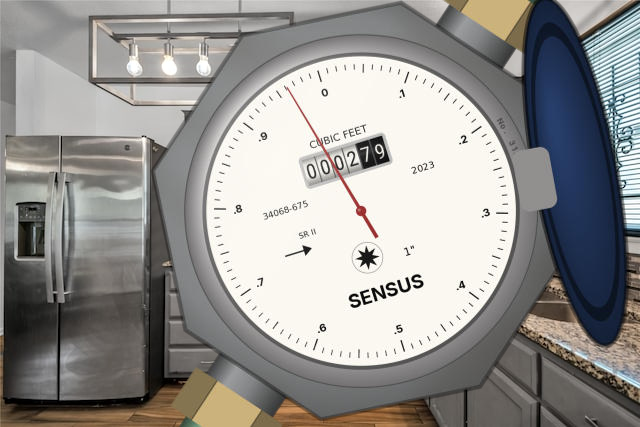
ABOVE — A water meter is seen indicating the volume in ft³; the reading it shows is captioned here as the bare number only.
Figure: 278.96
